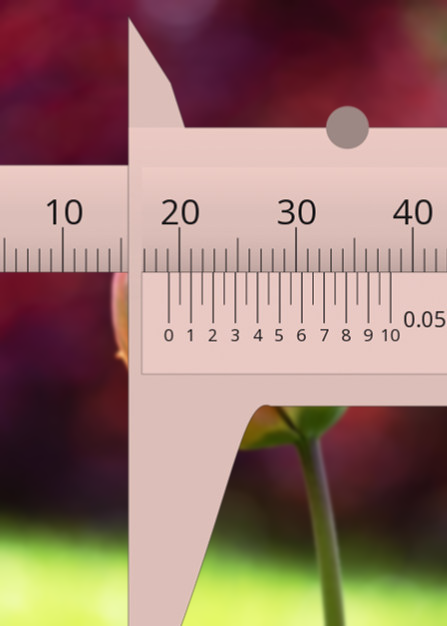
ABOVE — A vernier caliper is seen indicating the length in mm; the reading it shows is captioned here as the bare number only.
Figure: 19.1
